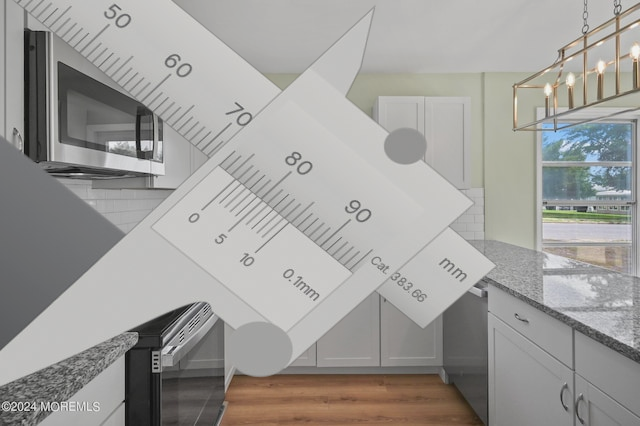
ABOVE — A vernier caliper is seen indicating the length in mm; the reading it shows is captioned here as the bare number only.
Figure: 75.8
